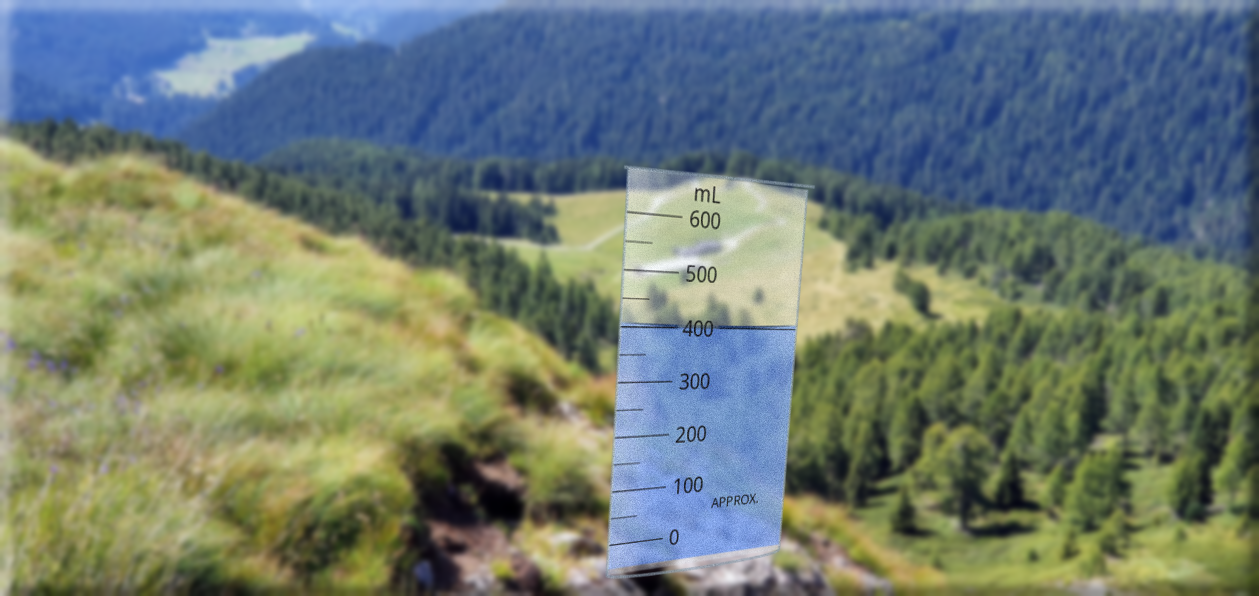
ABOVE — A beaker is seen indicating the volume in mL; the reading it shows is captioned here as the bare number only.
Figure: 400
